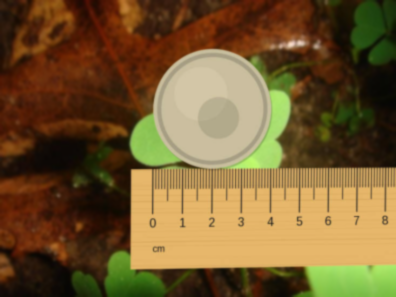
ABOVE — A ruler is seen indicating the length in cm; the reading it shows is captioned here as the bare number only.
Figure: 4
